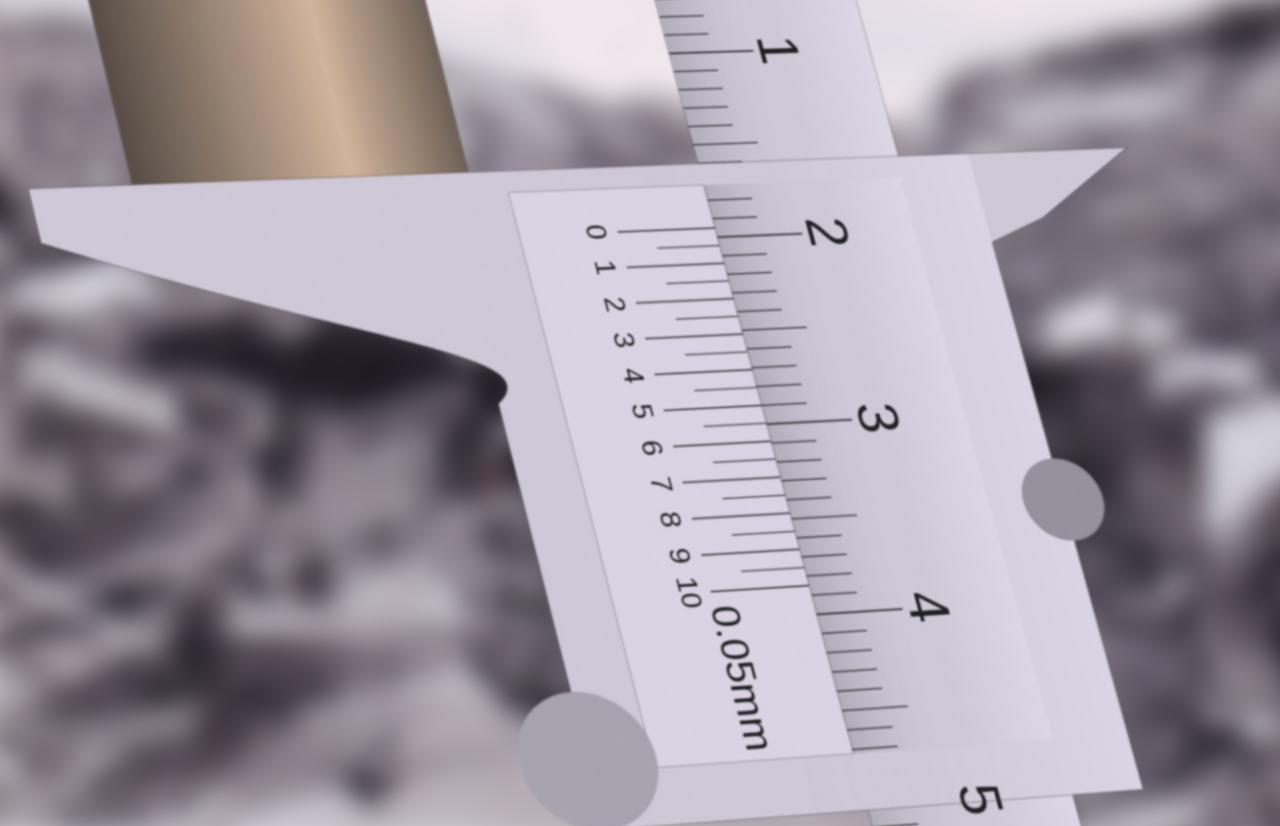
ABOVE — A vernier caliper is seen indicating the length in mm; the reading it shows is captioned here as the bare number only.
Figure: 19.5
